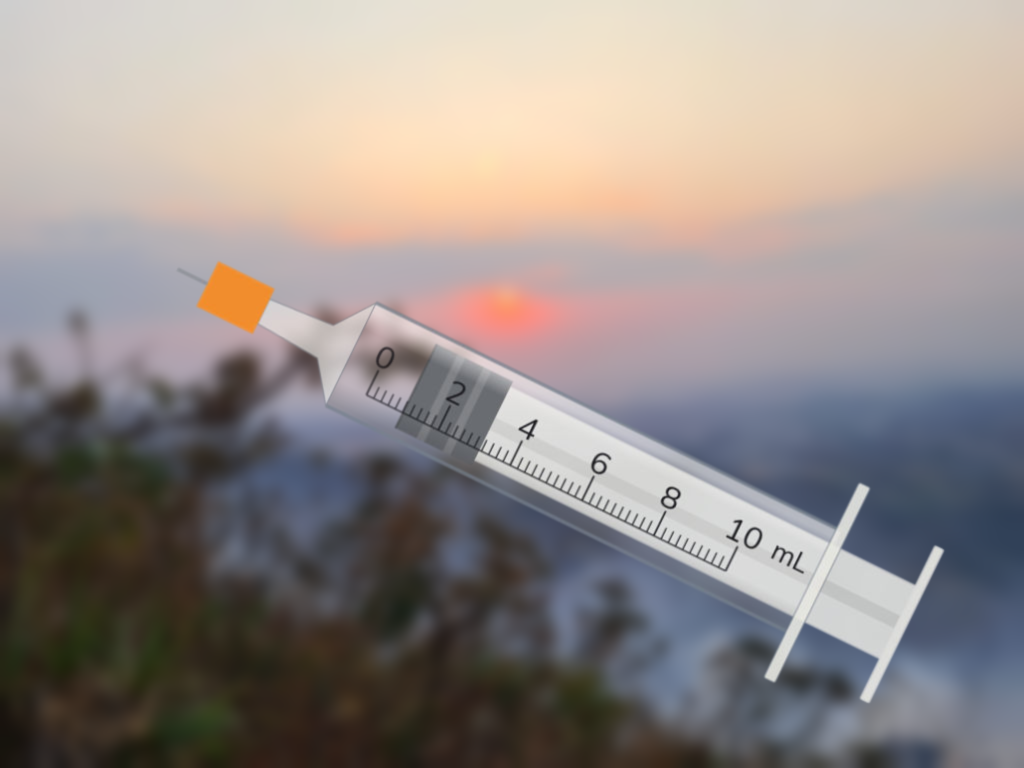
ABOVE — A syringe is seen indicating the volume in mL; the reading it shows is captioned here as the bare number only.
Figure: 1
